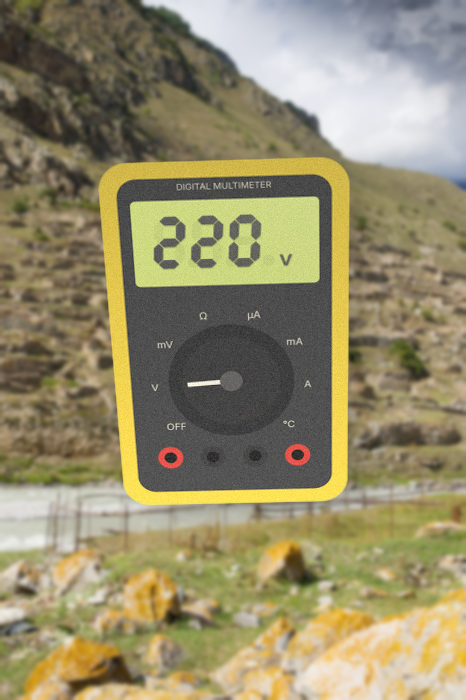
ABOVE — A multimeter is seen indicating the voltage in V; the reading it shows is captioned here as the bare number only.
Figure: 220
